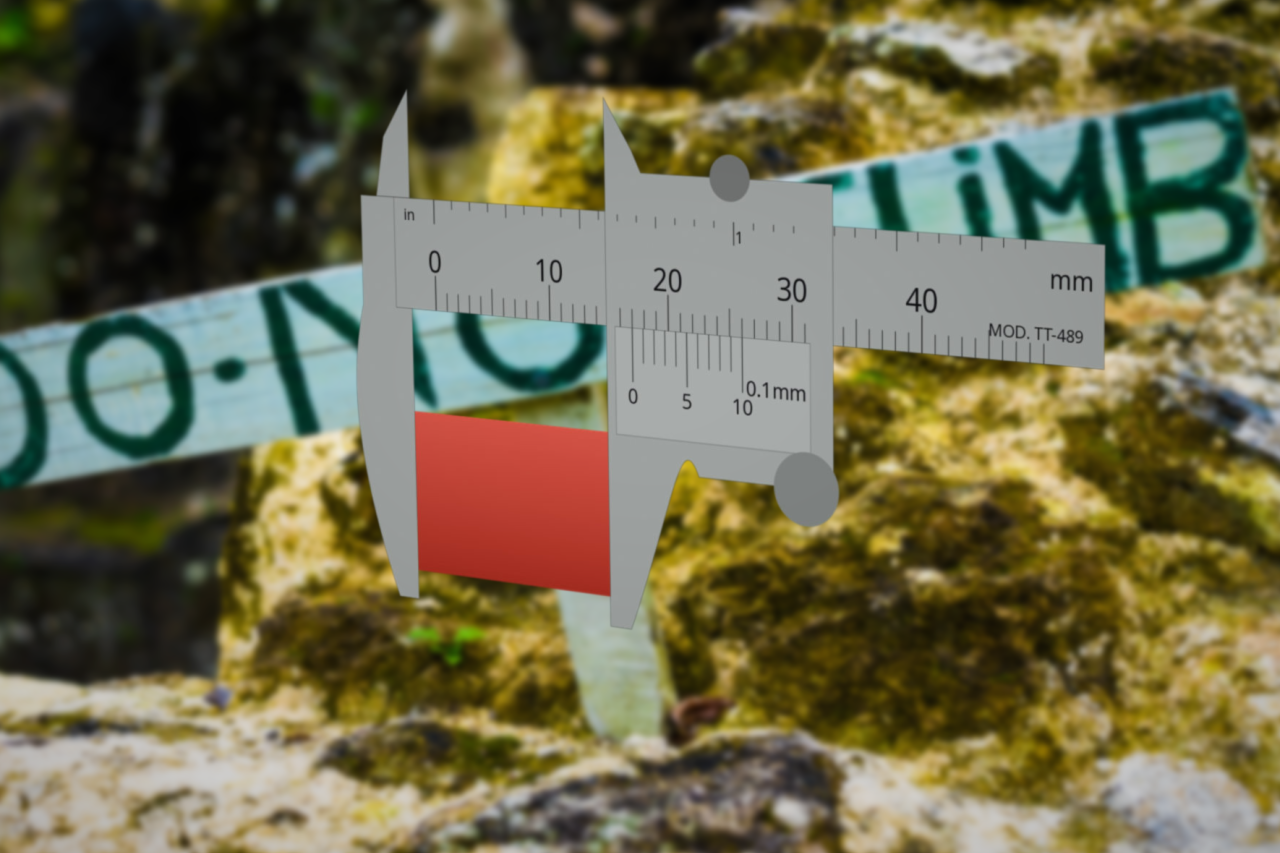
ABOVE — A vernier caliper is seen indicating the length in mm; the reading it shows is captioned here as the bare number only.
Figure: 17.0
